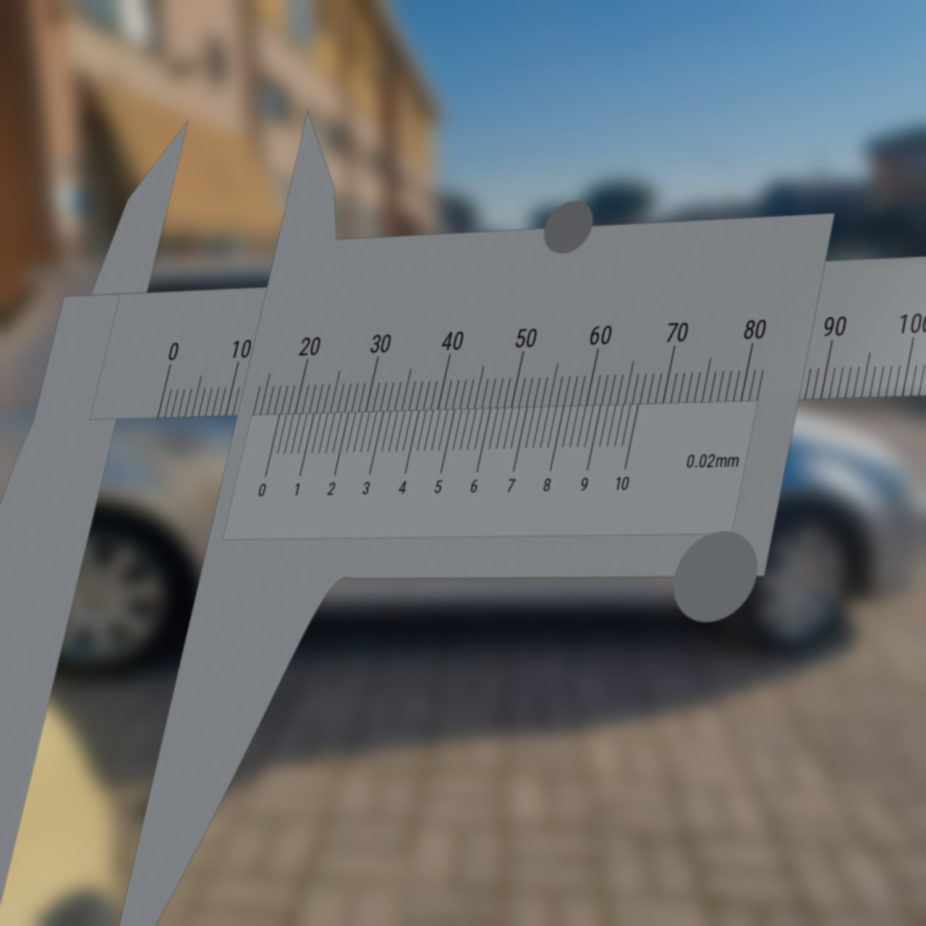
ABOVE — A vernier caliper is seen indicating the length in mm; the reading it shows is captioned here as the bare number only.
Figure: 17.8
